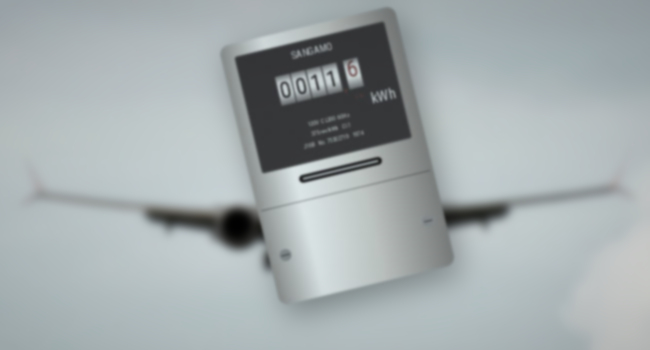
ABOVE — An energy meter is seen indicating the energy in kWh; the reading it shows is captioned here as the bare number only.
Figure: 11.6
